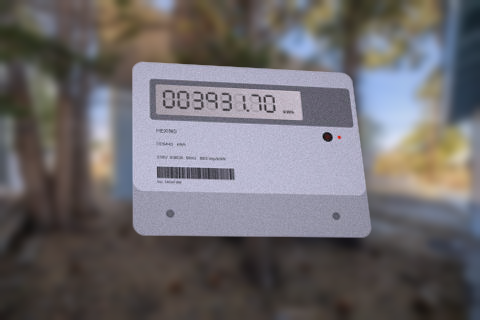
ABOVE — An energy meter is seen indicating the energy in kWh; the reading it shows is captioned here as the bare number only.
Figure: 3931.70
